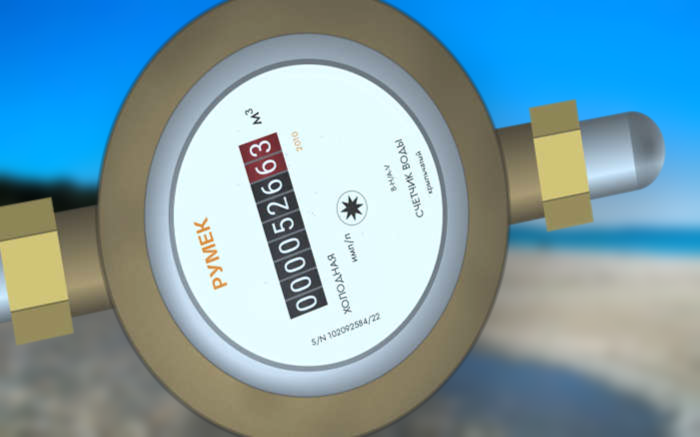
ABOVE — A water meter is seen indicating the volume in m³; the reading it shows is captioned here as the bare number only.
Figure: 526.63
